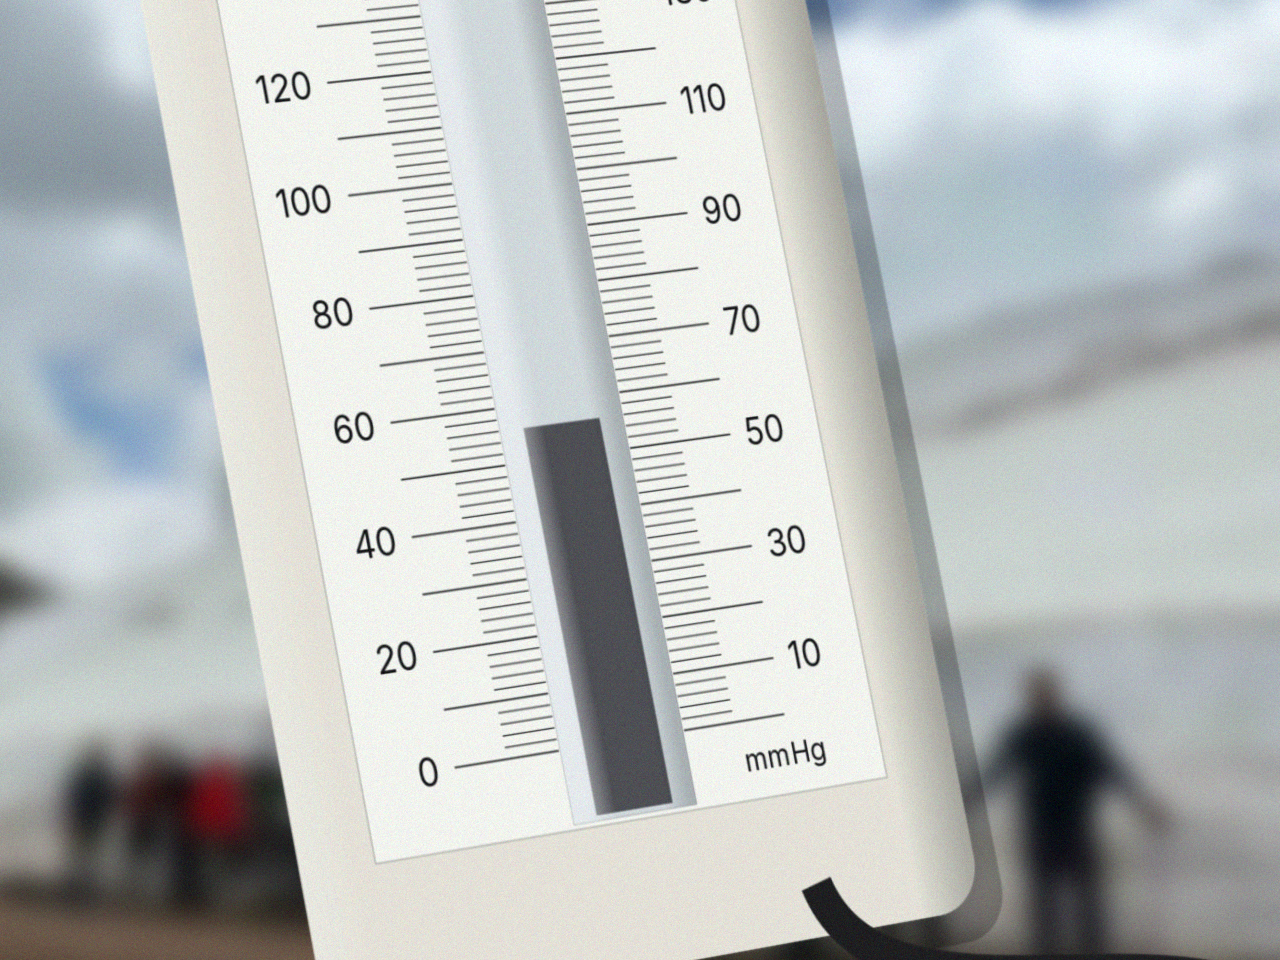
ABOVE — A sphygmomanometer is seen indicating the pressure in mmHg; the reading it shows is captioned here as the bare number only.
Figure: 56
